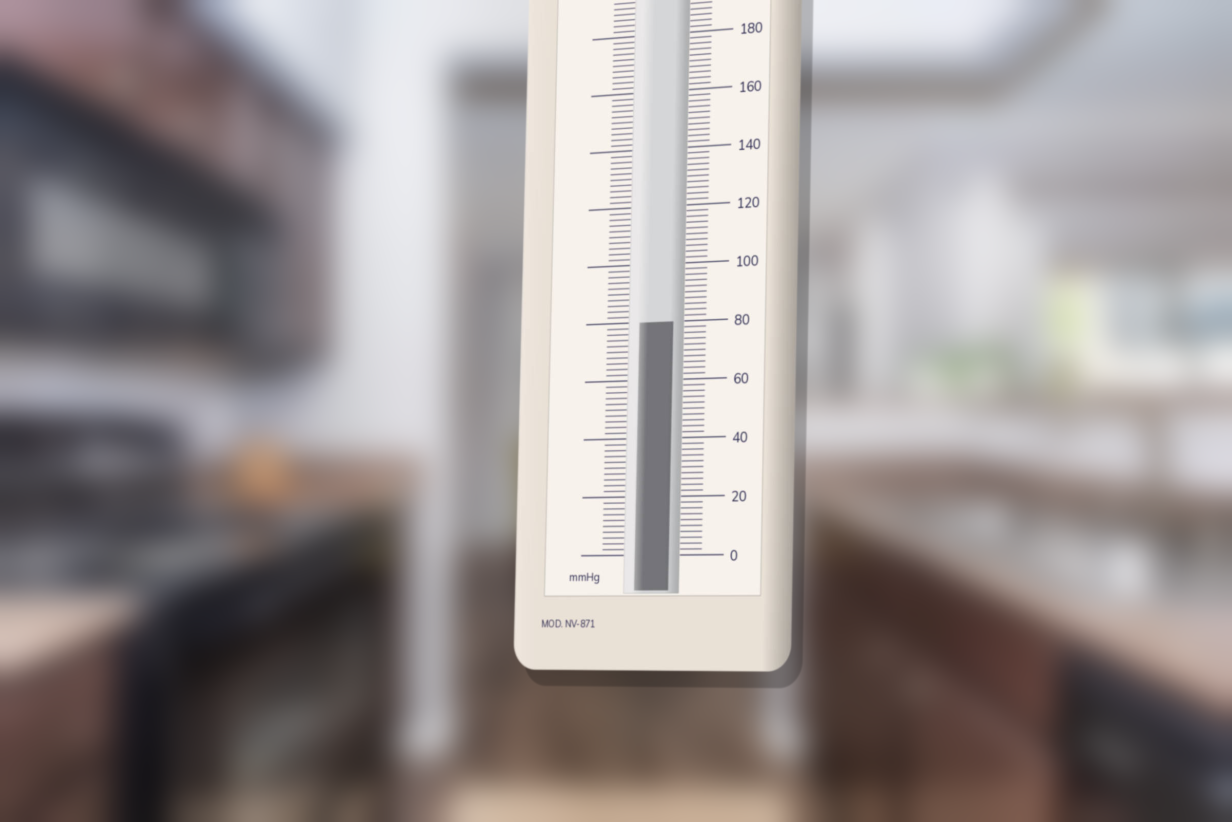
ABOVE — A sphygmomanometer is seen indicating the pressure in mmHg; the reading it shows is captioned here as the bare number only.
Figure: 80
